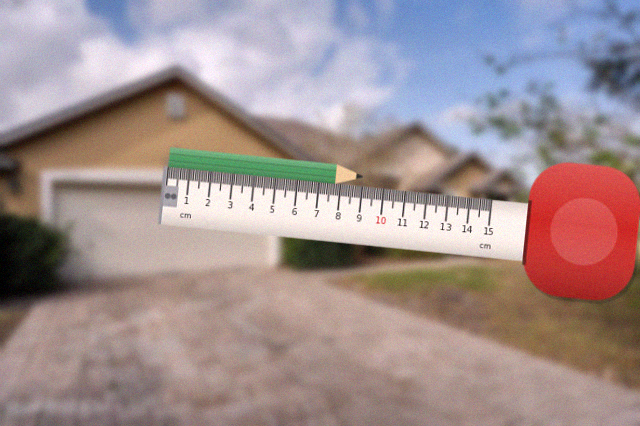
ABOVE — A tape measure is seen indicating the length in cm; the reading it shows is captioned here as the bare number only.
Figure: 9
